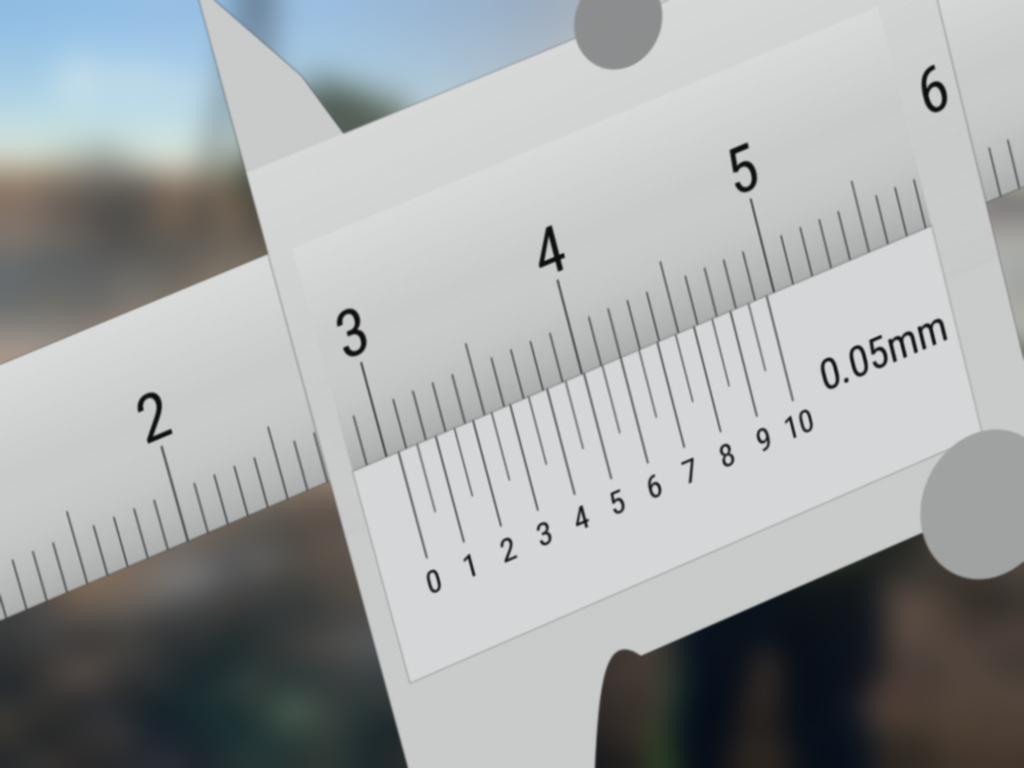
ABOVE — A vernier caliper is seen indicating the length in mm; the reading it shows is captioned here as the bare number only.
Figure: 30.6
